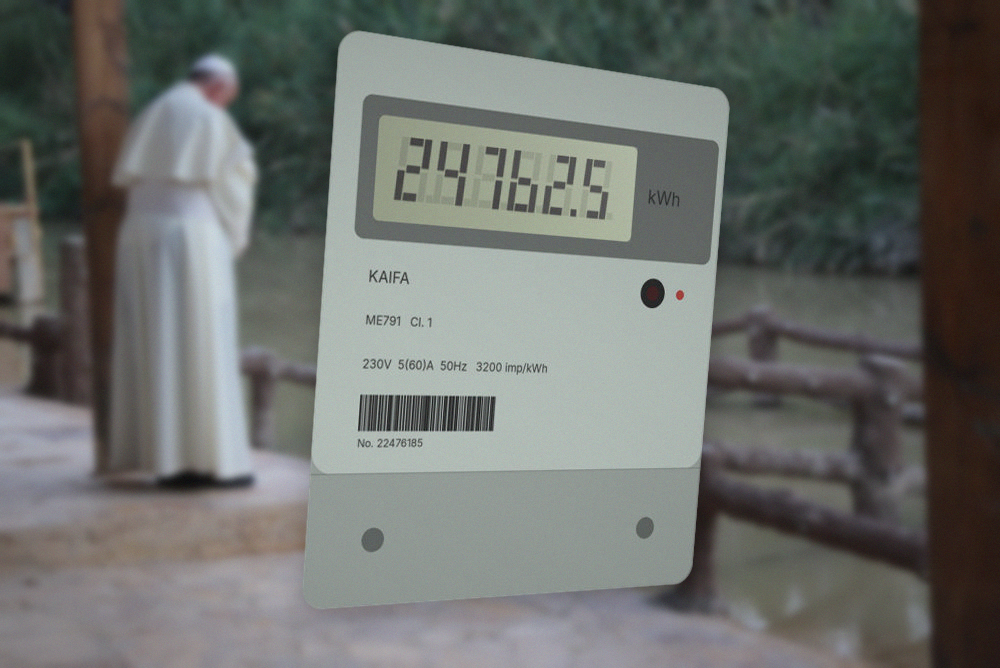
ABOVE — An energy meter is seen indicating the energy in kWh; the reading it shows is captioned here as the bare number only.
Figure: 24762.5
